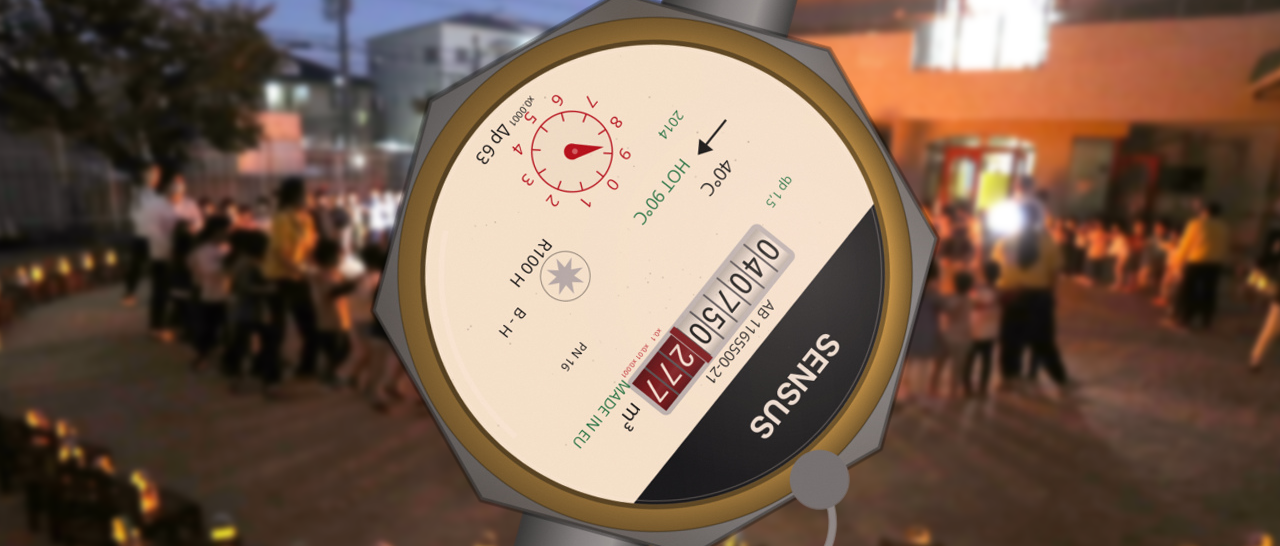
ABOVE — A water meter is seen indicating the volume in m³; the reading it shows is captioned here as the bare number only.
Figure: 40750.2778
